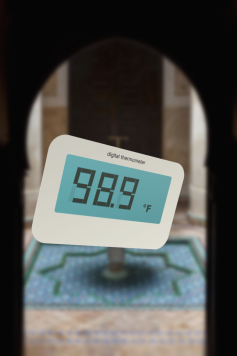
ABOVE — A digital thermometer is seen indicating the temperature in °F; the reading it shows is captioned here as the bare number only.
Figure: 98.9
